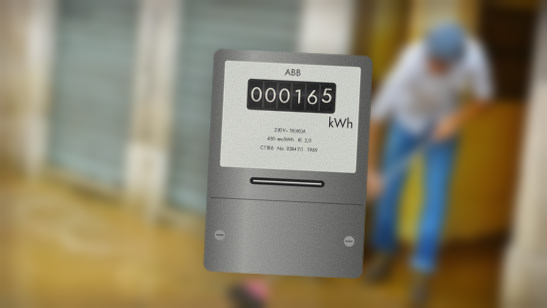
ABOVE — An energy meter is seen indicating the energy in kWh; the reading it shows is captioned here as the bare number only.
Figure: 165
